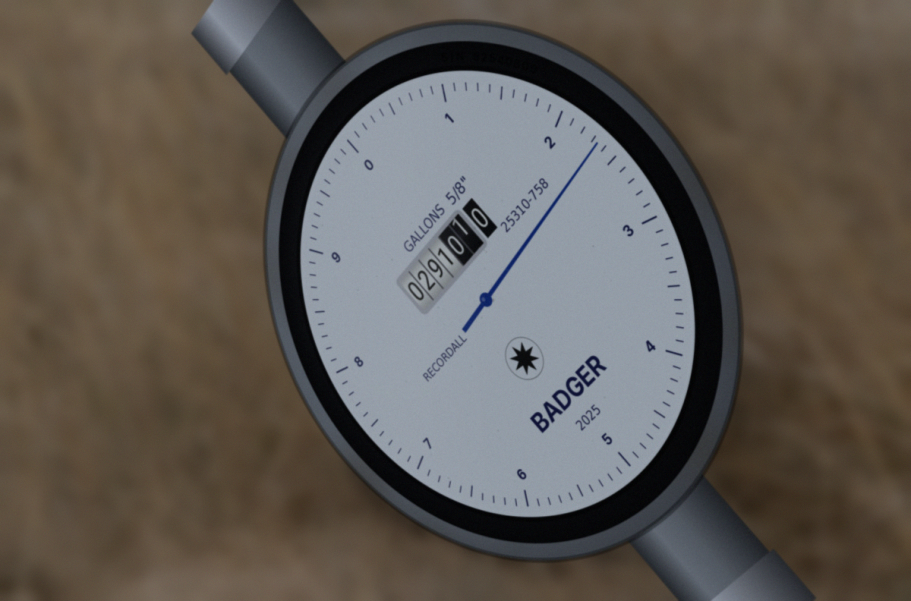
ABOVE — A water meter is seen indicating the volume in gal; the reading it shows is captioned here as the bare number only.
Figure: 291012.3
